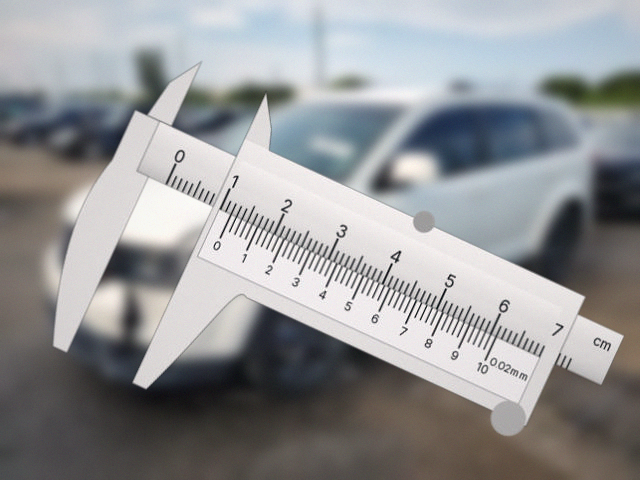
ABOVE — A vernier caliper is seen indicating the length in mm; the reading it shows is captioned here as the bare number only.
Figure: 12.0
